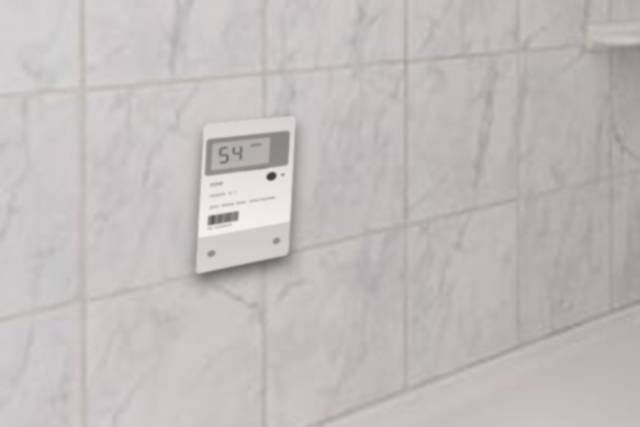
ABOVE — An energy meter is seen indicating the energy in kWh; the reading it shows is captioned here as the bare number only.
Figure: 54
